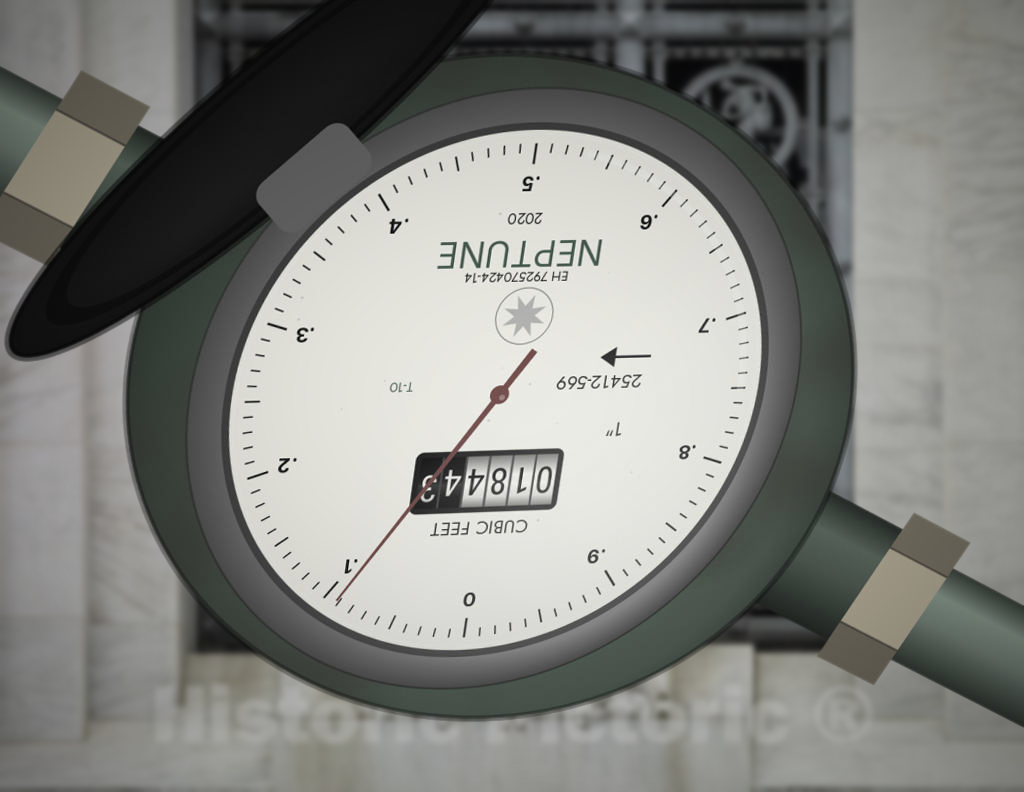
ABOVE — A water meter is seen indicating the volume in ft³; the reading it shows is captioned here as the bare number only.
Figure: 18443.09
